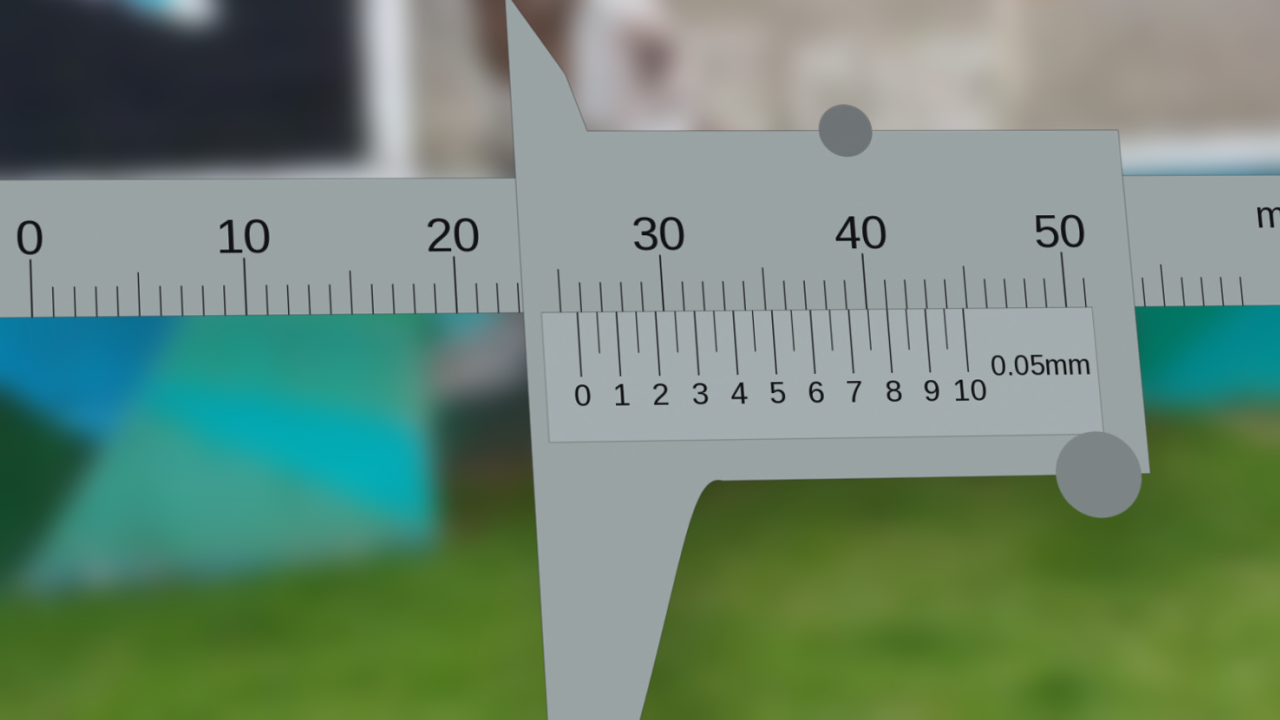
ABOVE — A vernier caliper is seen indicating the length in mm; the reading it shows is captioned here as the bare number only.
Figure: 25.8
